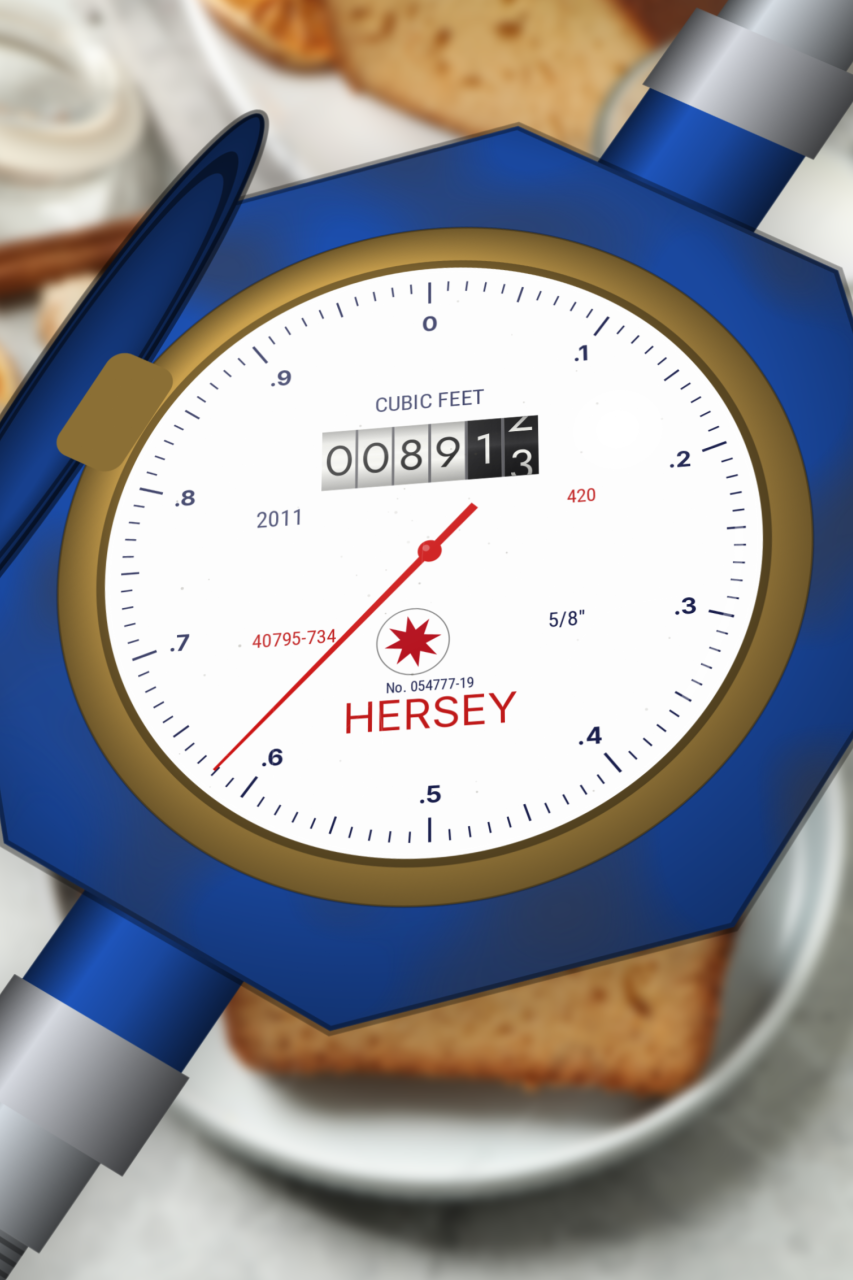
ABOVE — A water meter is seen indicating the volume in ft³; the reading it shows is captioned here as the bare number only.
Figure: 8912.62
